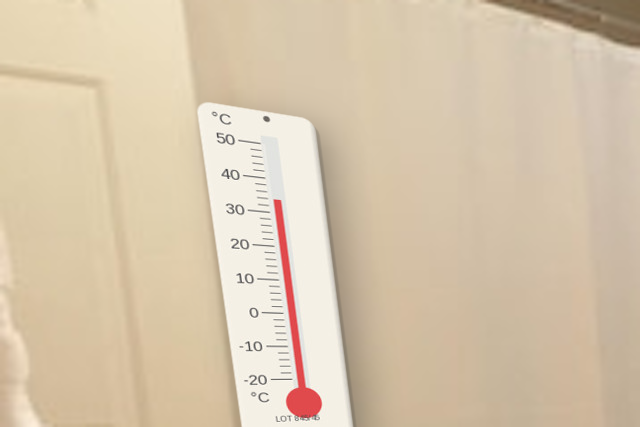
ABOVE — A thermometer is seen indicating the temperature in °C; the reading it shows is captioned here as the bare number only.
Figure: 34
